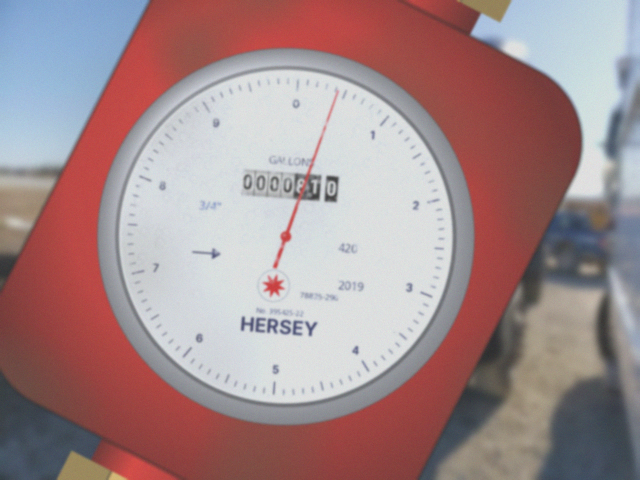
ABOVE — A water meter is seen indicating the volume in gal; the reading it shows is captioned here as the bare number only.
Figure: 810.4
